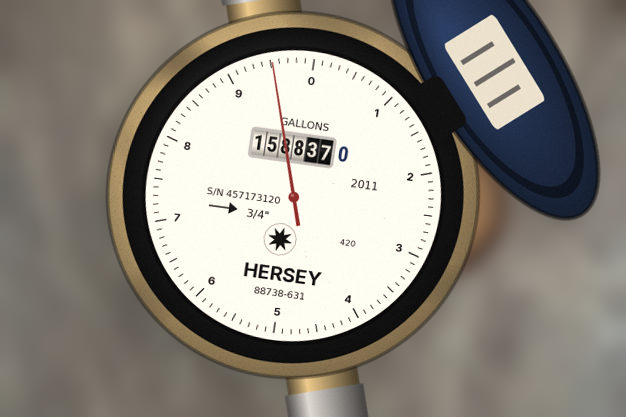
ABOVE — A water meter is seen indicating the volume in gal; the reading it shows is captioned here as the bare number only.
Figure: 1588369.5
